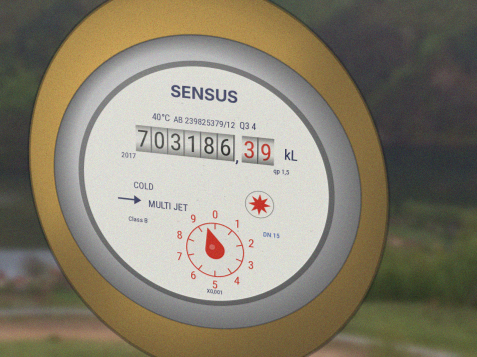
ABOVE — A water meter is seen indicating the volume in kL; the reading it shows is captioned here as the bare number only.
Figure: 703186.389
